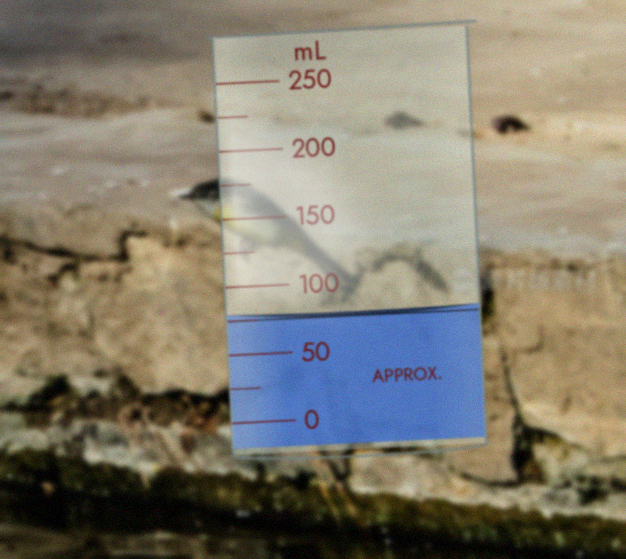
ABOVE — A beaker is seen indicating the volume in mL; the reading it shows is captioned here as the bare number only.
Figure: 75
